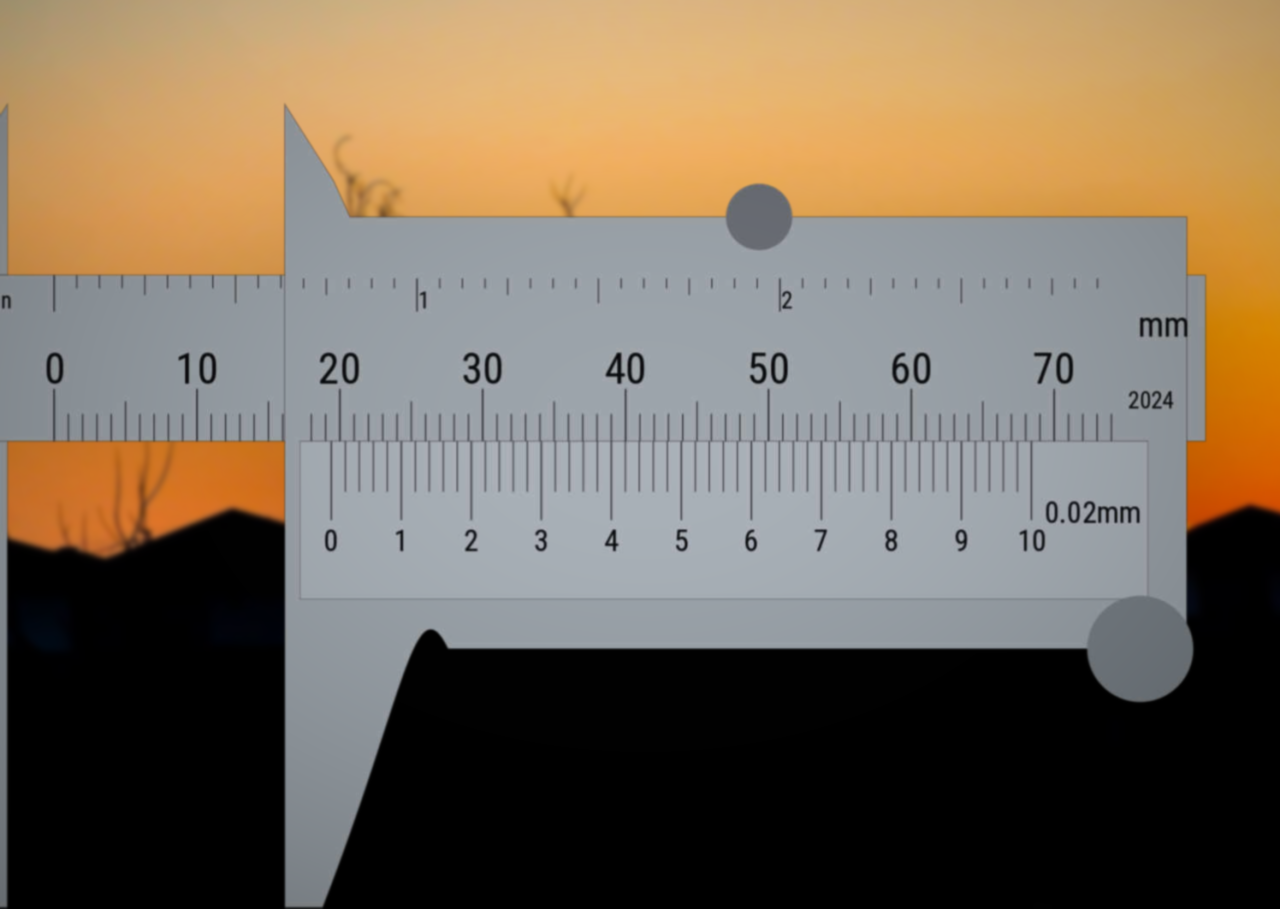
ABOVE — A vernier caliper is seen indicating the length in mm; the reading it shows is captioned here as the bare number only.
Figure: 19.4
